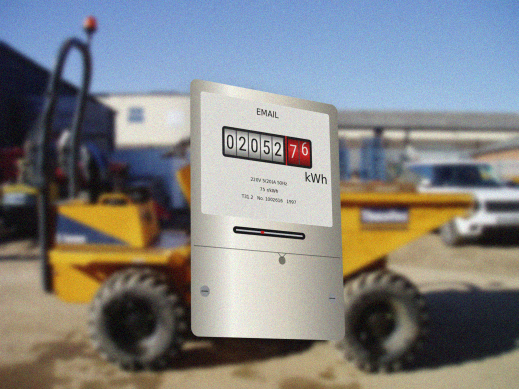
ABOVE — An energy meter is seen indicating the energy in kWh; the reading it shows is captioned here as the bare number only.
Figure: 2052.76
